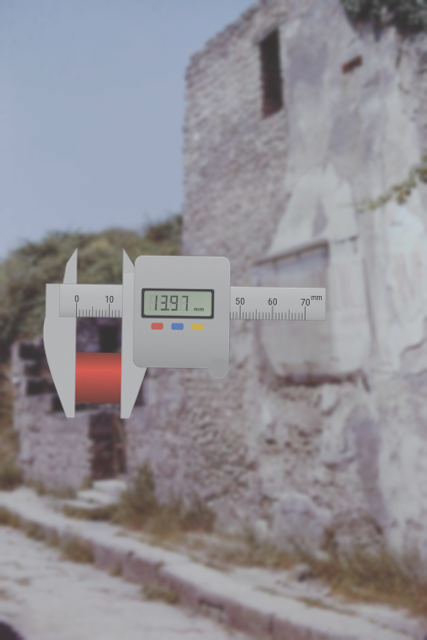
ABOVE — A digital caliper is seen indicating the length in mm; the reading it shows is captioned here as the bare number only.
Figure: 13.97
